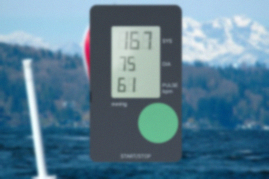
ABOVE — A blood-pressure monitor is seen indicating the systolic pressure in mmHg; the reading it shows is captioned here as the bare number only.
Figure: 167
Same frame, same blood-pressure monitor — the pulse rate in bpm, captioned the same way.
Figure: 61
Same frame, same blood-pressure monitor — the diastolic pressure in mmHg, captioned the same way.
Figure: 75
